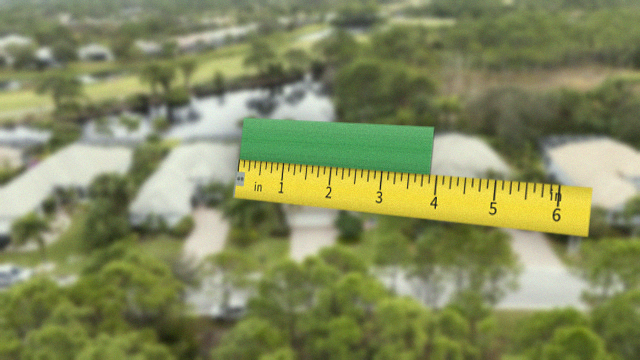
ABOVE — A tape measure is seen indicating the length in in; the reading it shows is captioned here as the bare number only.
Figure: 3.875
